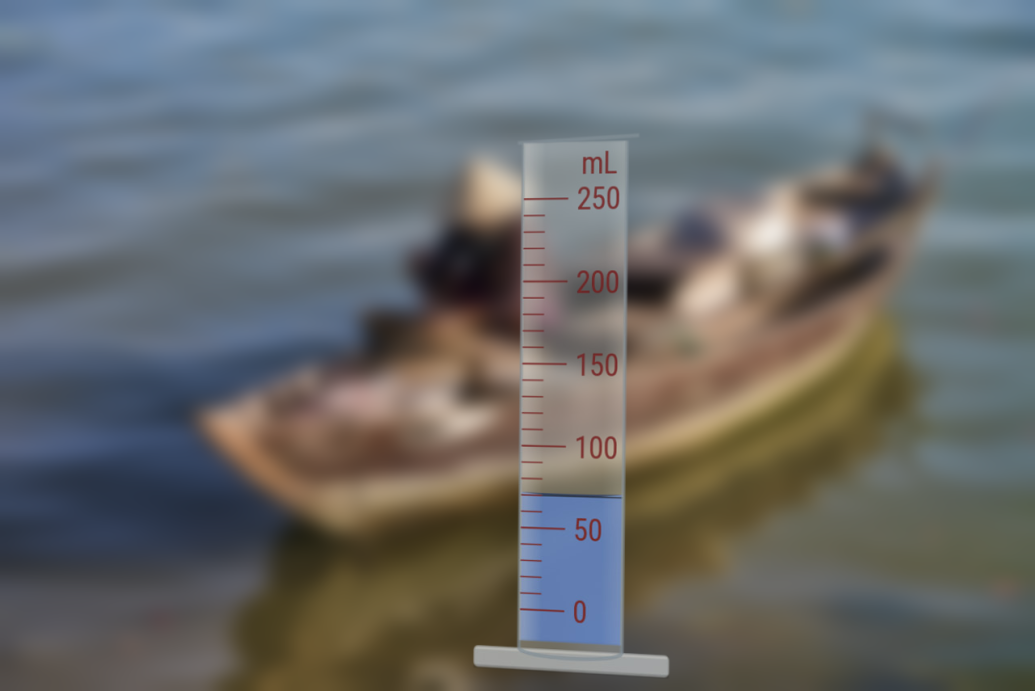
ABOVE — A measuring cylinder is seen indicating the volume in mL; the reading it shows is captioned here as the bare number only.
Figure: 70
